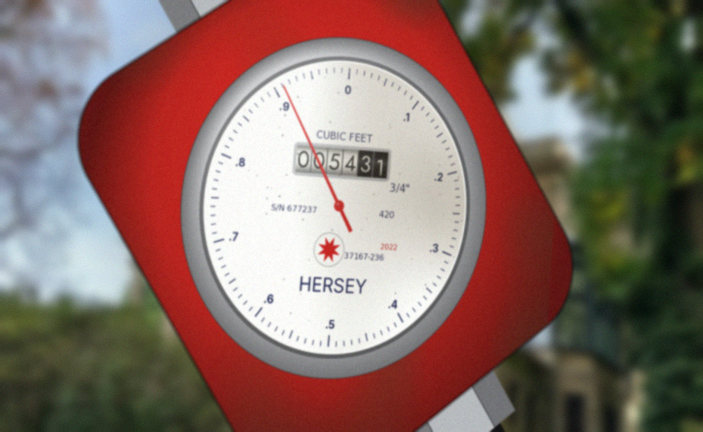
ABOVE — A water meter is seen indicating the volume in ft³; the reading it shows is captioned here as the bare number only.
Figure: 5430.91
